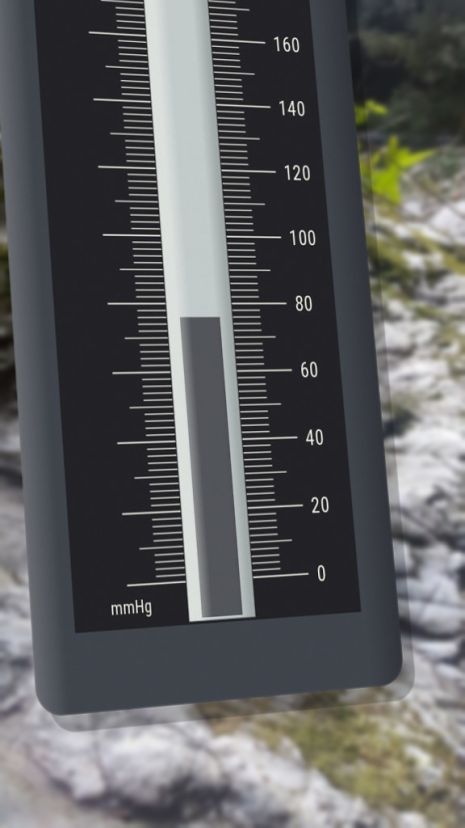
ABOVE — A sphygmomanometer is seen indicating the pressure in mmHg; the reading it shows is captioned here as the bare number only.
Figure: 76
